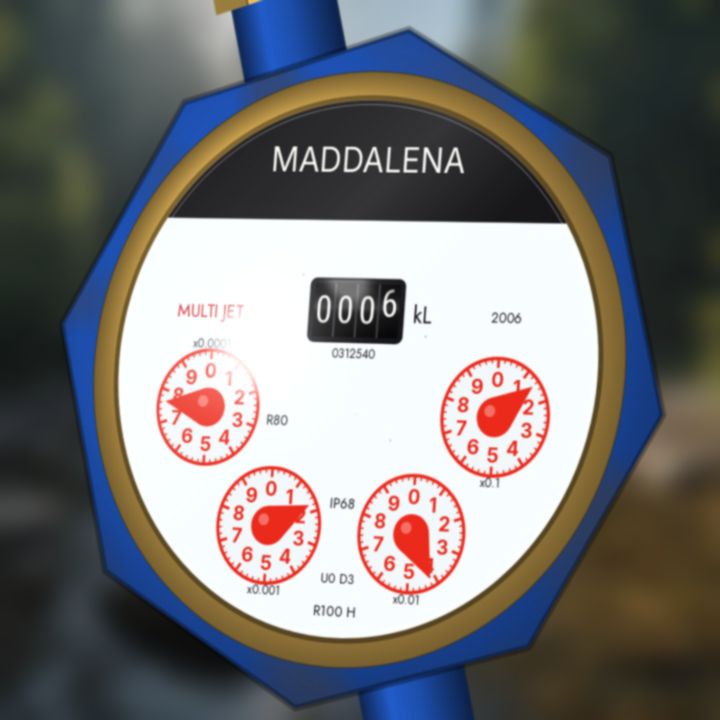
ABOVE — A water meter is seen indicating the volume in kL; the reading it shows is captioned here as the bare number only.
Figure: 6.1417
